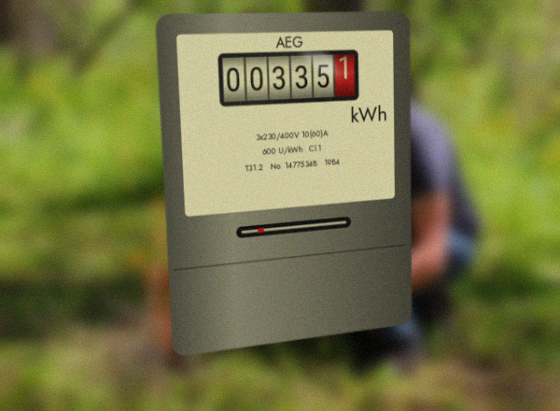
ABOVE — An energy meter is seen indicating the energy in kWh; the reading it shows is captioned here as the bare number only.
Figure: 335.1
